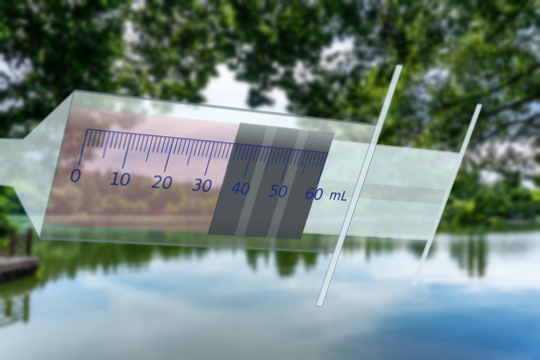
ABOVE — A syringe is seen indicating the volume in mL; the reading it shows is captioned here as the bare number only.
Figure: 35
